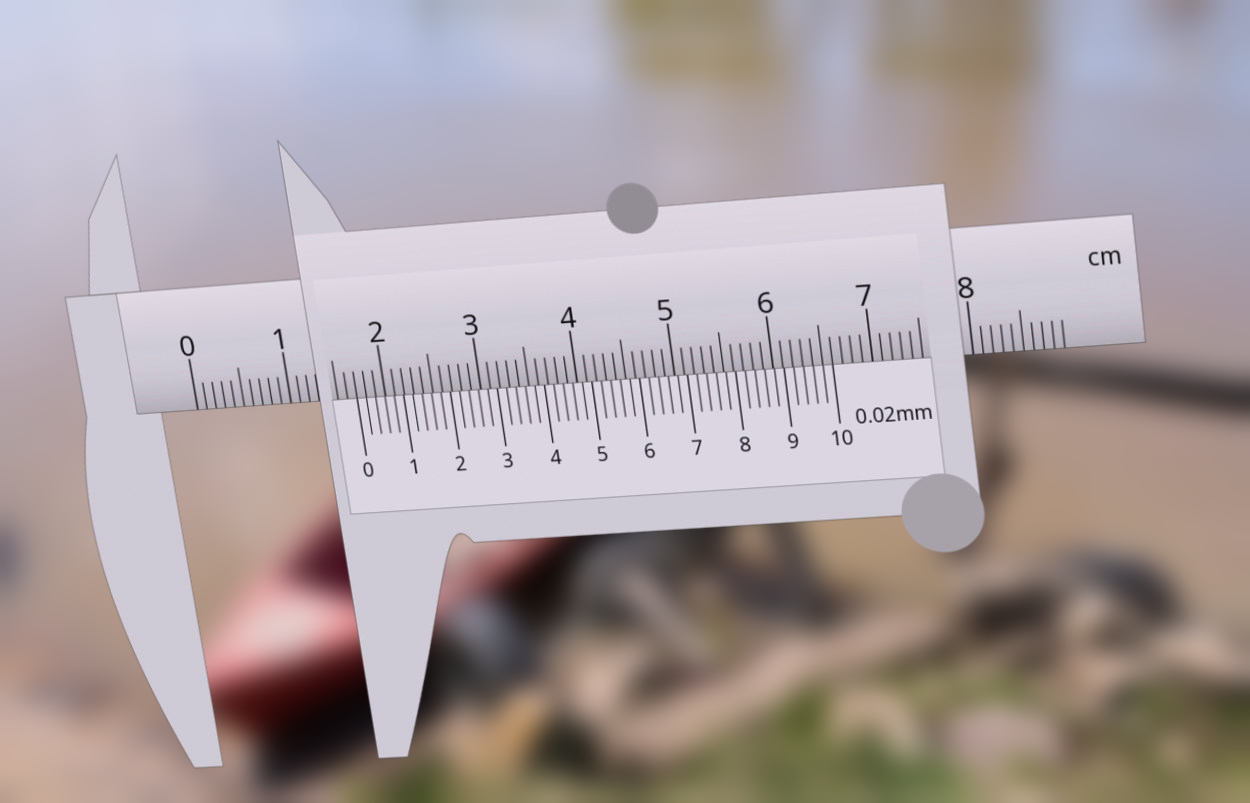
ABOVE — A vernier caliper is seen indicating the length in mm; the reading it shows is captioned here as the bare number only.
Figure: 17.0
